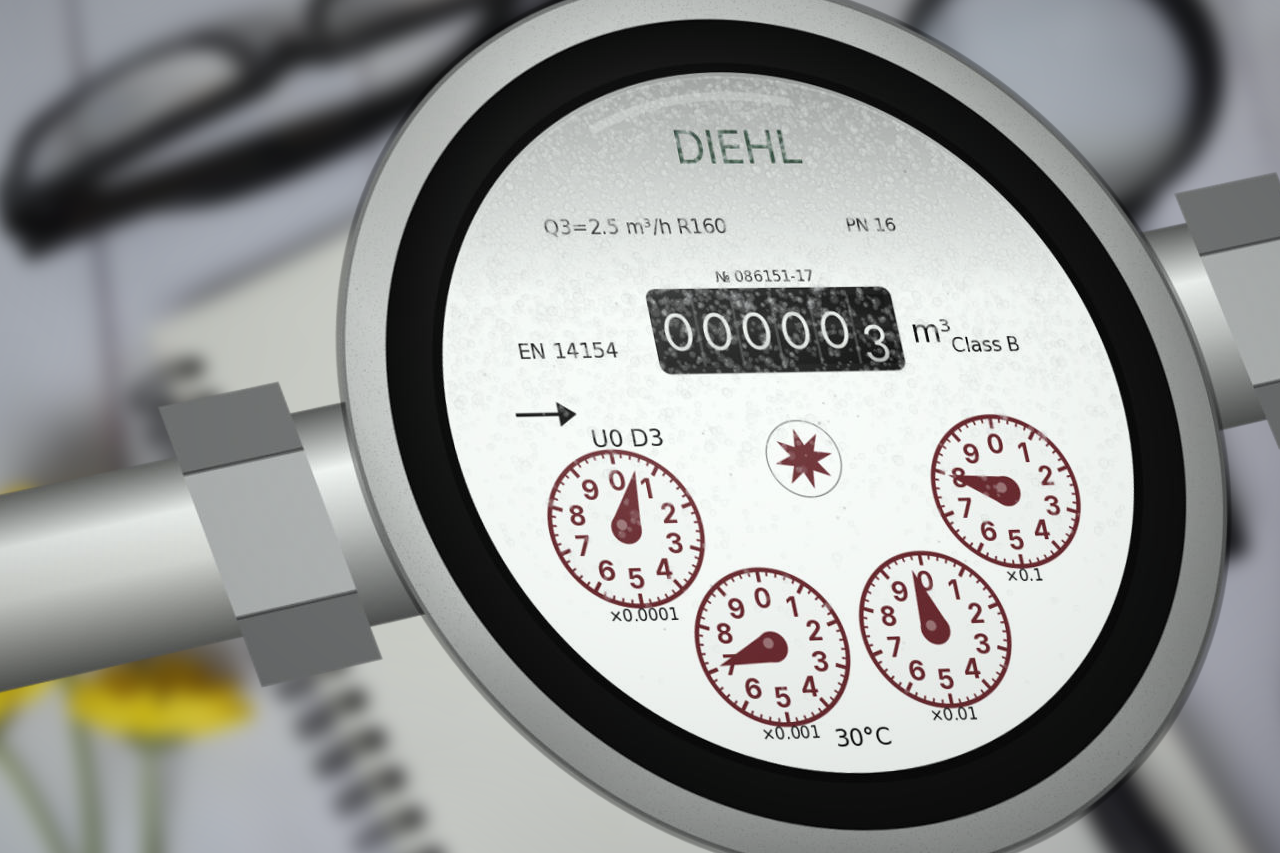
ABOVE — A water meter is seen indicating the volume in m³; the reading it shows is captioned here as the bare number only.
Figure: 2.7970
